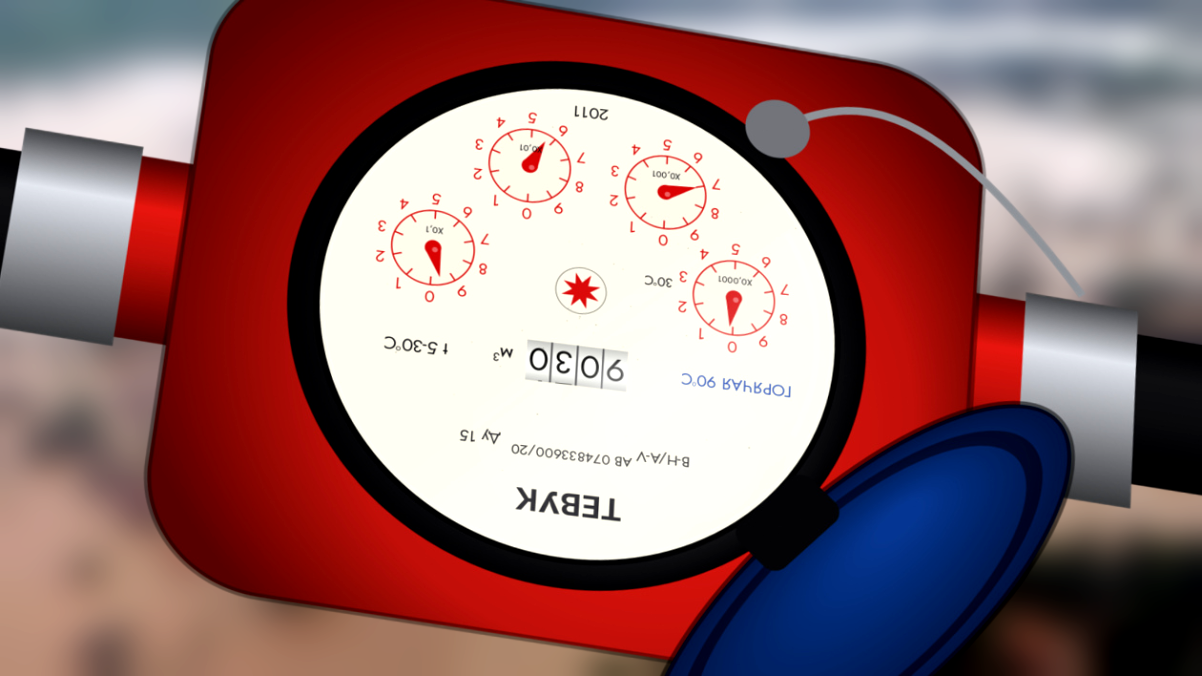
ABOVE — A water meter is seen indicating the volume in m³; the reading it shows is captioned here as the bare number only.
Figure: 9029.9570
